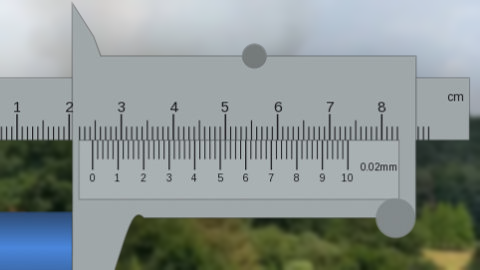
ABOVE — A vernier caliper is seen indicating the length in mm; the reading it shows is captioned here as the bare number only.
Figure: 24.5
